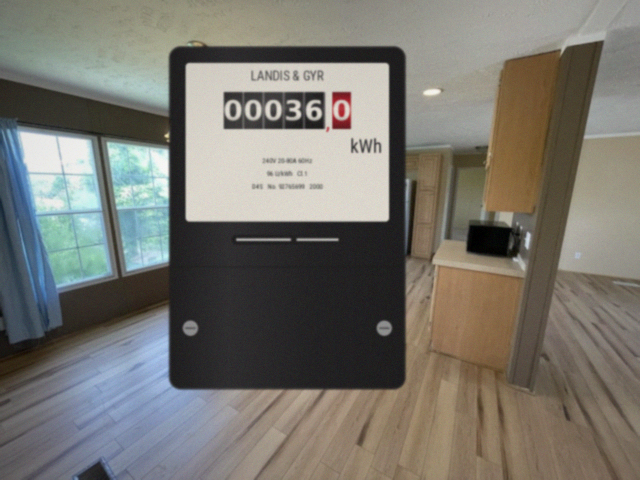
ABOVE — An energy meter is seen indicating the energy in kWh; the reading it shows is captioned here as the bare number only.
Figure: 36.0
